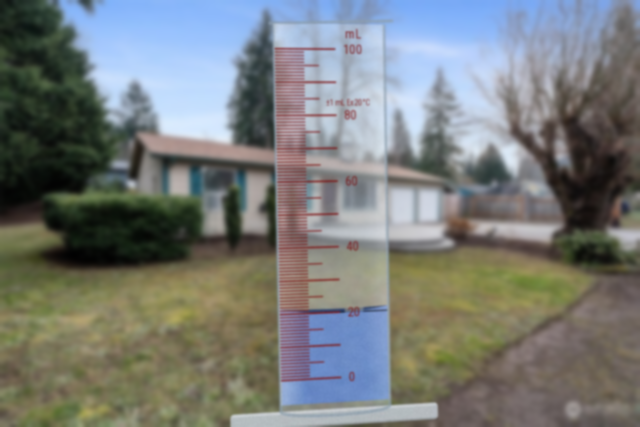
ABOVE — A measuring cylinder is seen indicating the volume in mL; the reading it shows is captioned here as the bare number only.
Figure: 20
